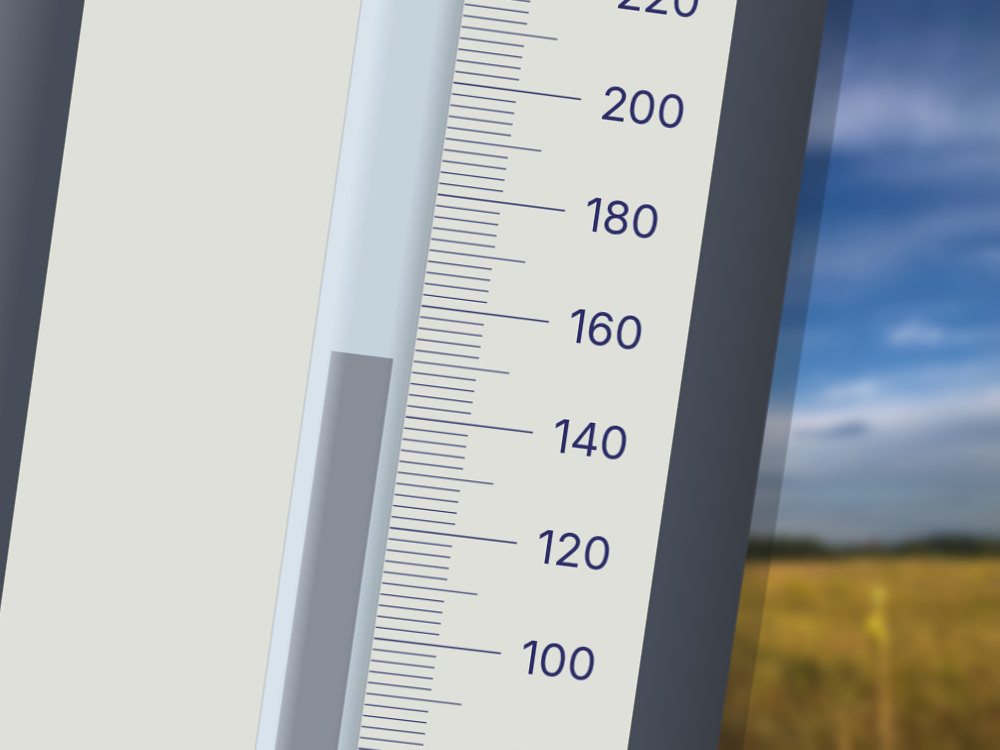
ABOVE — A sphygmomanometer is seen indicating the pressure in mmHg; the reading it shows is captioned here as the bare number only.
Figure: 150
